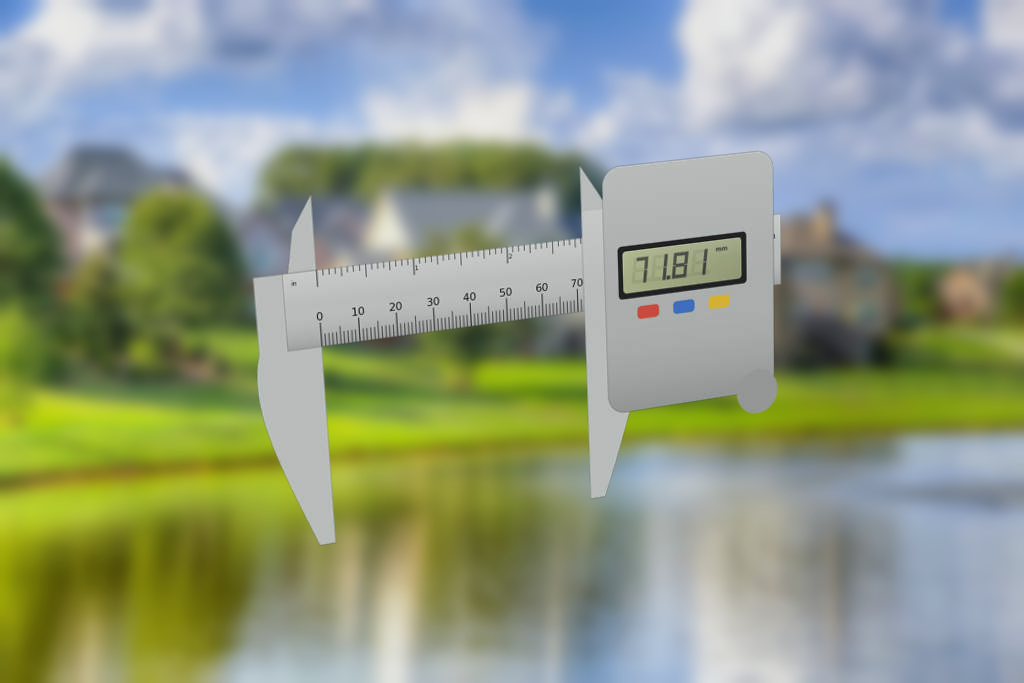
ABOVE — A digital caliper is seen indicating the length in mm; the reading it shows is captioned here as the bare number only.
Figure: 71.81
